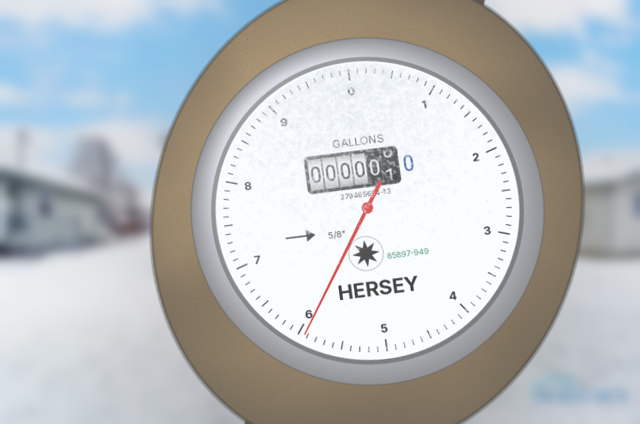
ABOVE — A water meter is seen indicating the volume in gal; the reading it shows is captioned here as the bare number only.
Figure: 5.9
